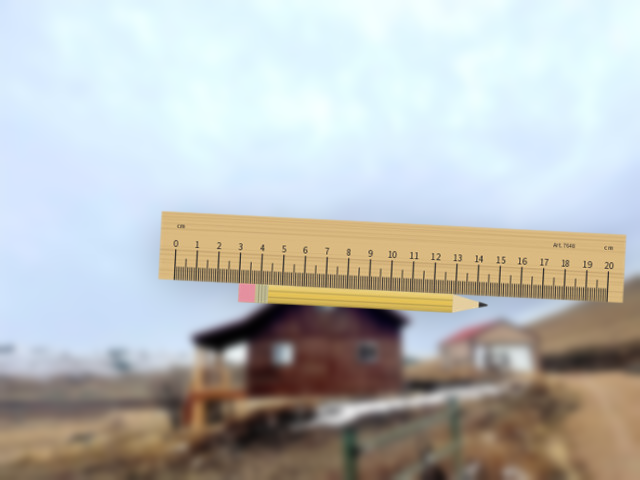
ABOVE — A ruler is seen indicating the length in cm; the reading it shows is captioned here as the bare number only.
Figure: 11.5
